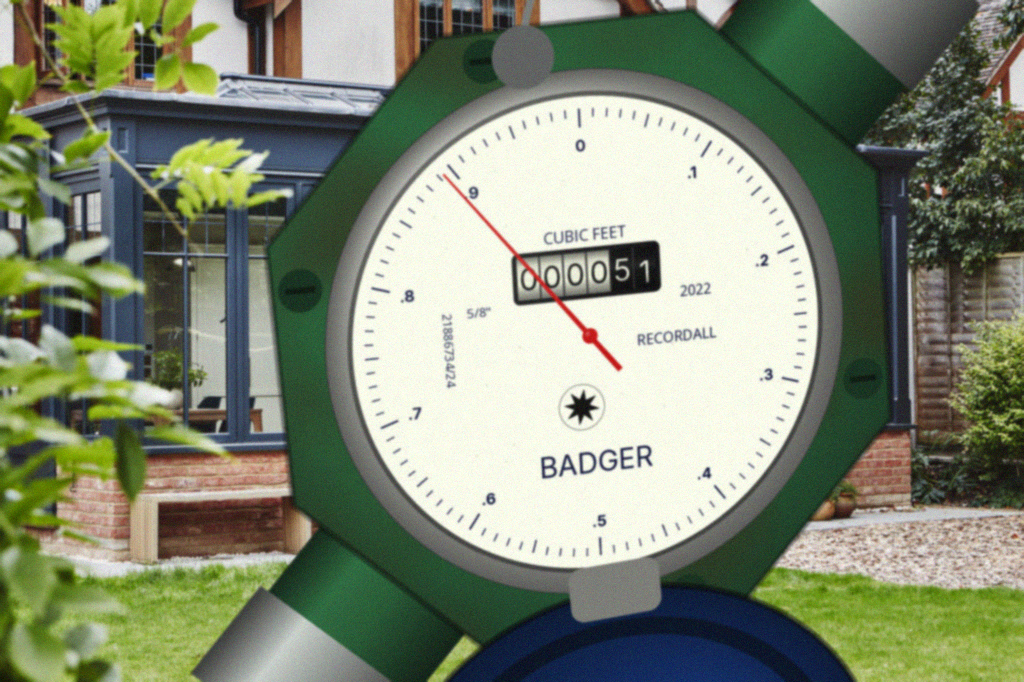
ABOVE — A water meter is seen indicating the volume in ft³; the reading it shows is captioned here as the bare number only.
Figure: 50.89
